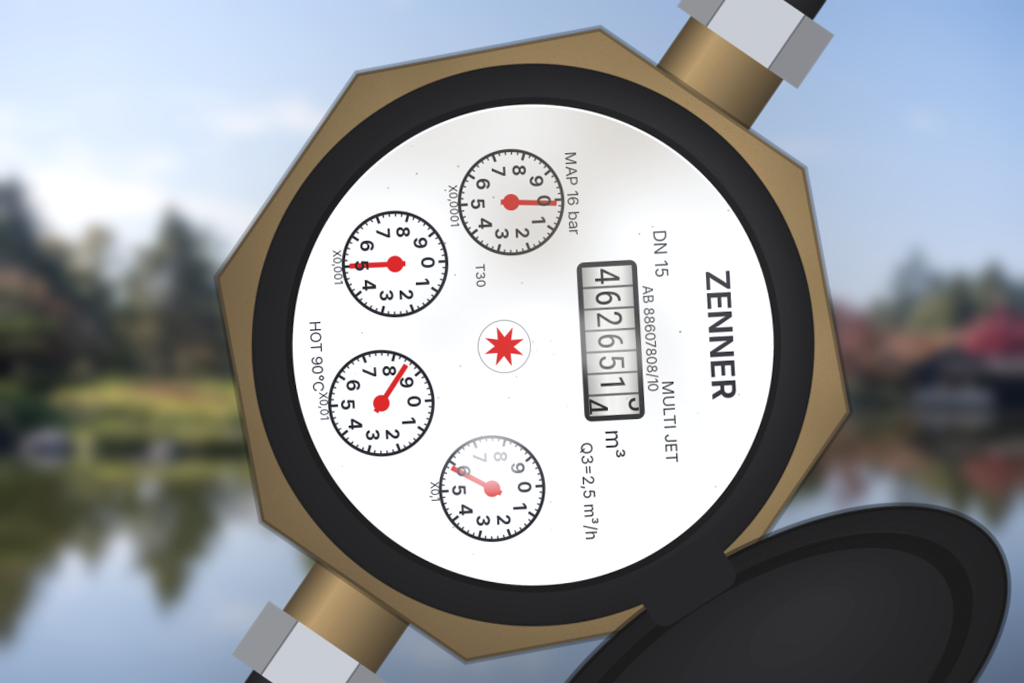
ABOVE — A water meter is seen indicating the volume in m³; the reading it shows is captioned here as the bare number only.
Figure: 4626513.5850
